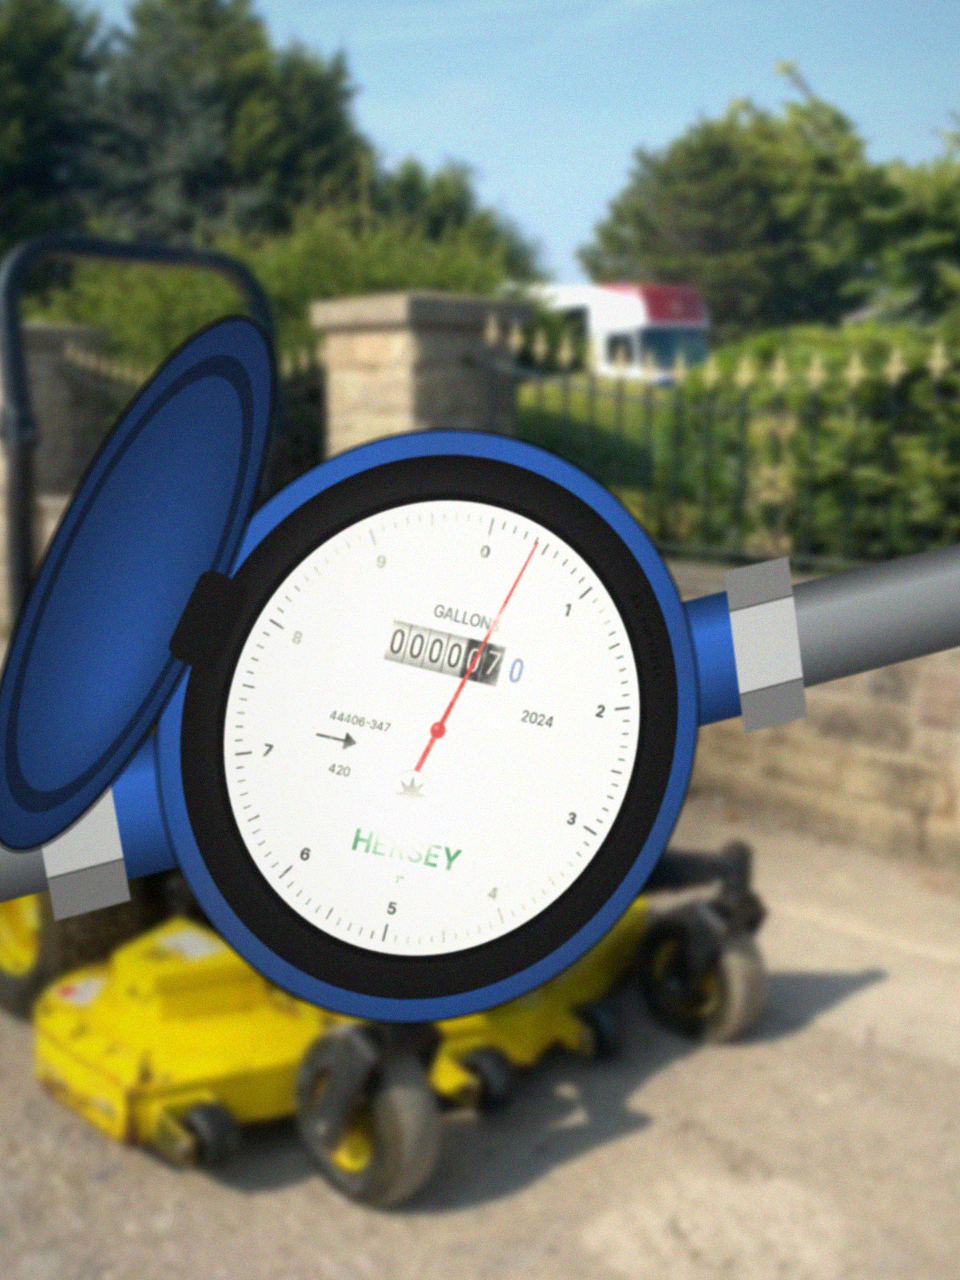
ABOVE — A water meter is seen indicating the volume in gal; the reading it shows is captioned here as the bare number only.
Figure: 70.4
